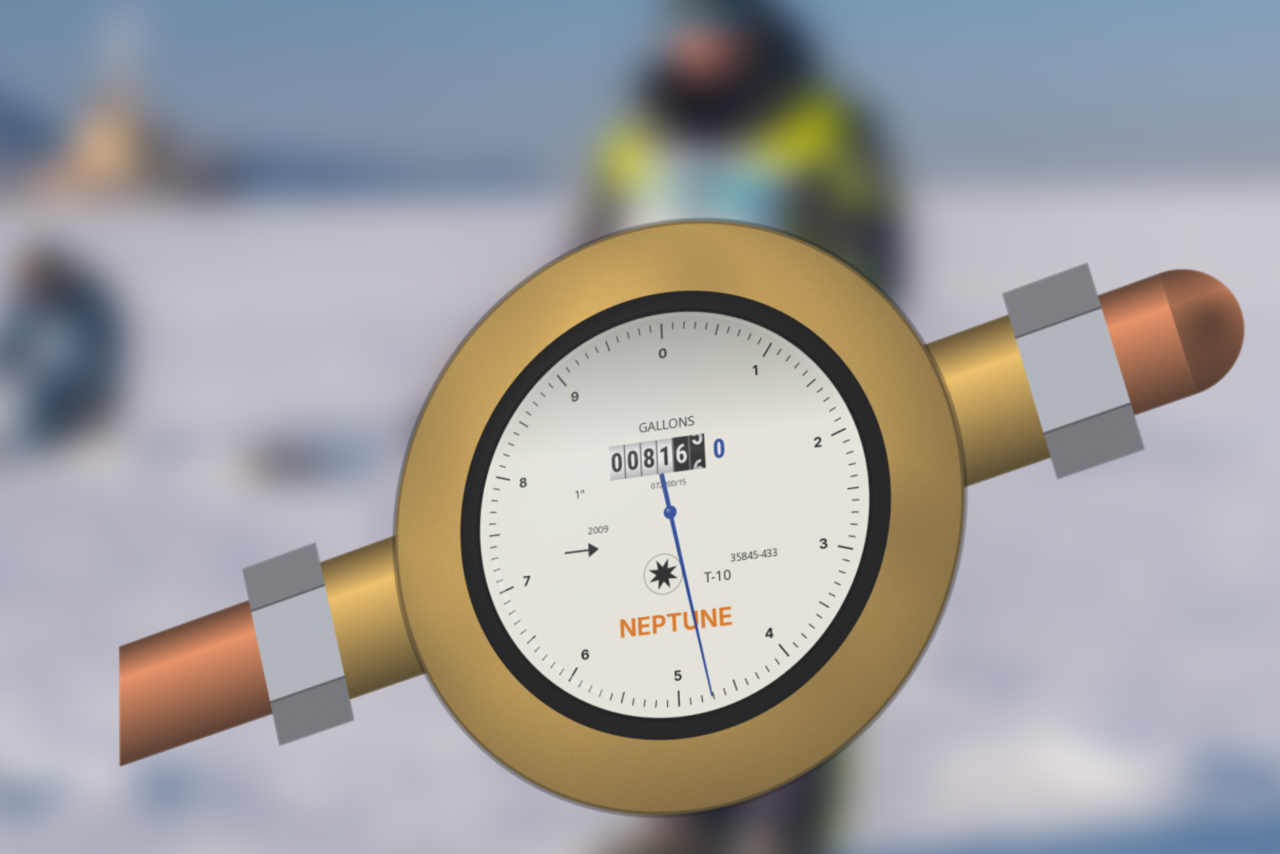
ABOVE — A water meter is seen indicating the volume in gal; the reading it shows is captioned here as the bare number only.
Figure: 81654.7
